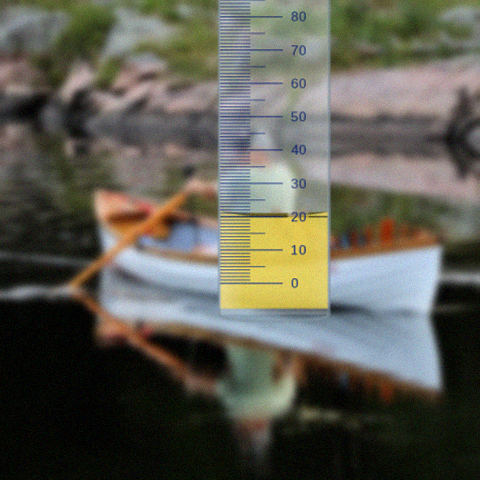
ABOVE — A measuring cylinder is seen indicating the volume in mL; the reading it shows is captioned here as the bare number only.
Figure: 20
